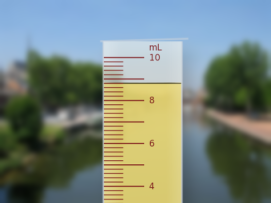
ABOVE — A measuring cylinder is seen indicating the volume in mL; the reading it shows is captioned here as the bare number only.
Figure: 8.8
